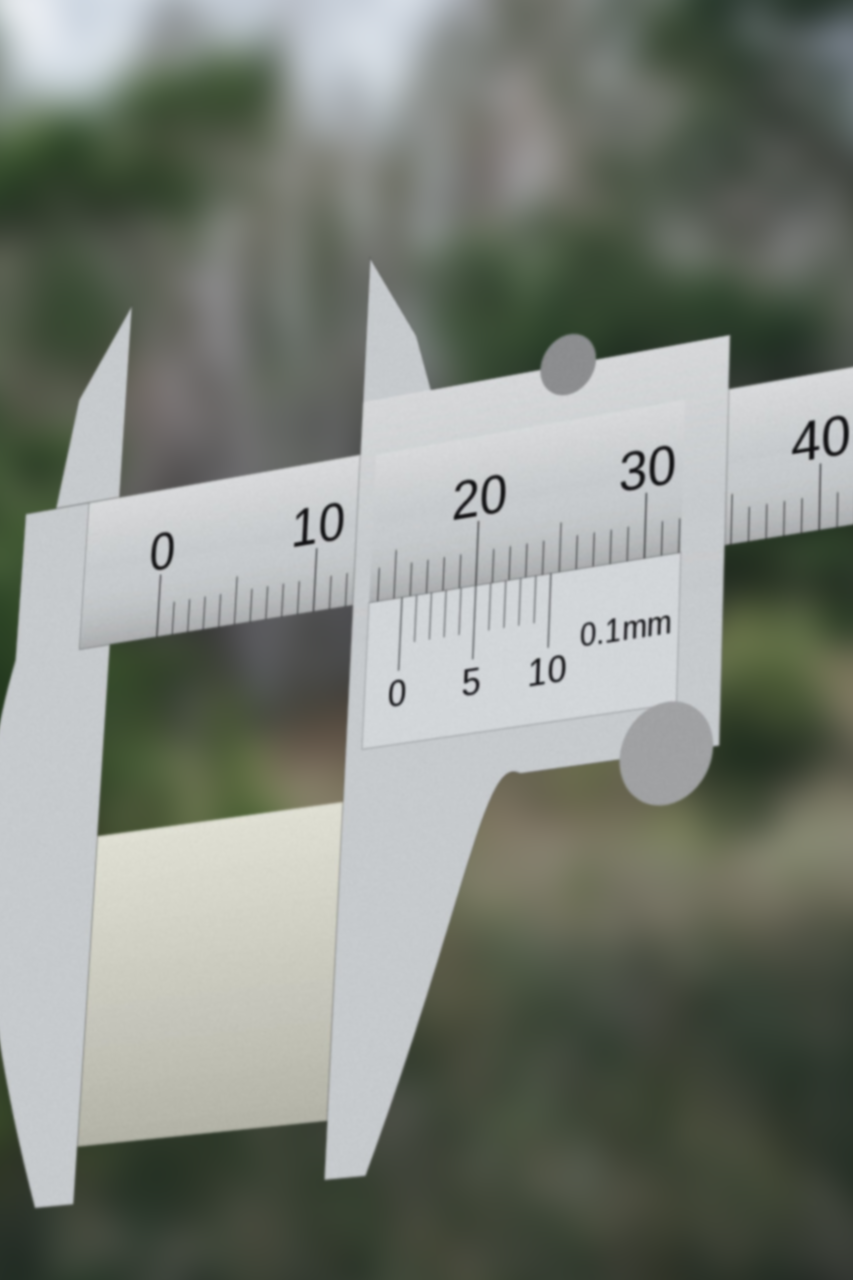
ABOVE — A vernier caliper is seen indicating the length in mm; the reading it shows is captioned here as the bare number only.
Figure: 15.5
